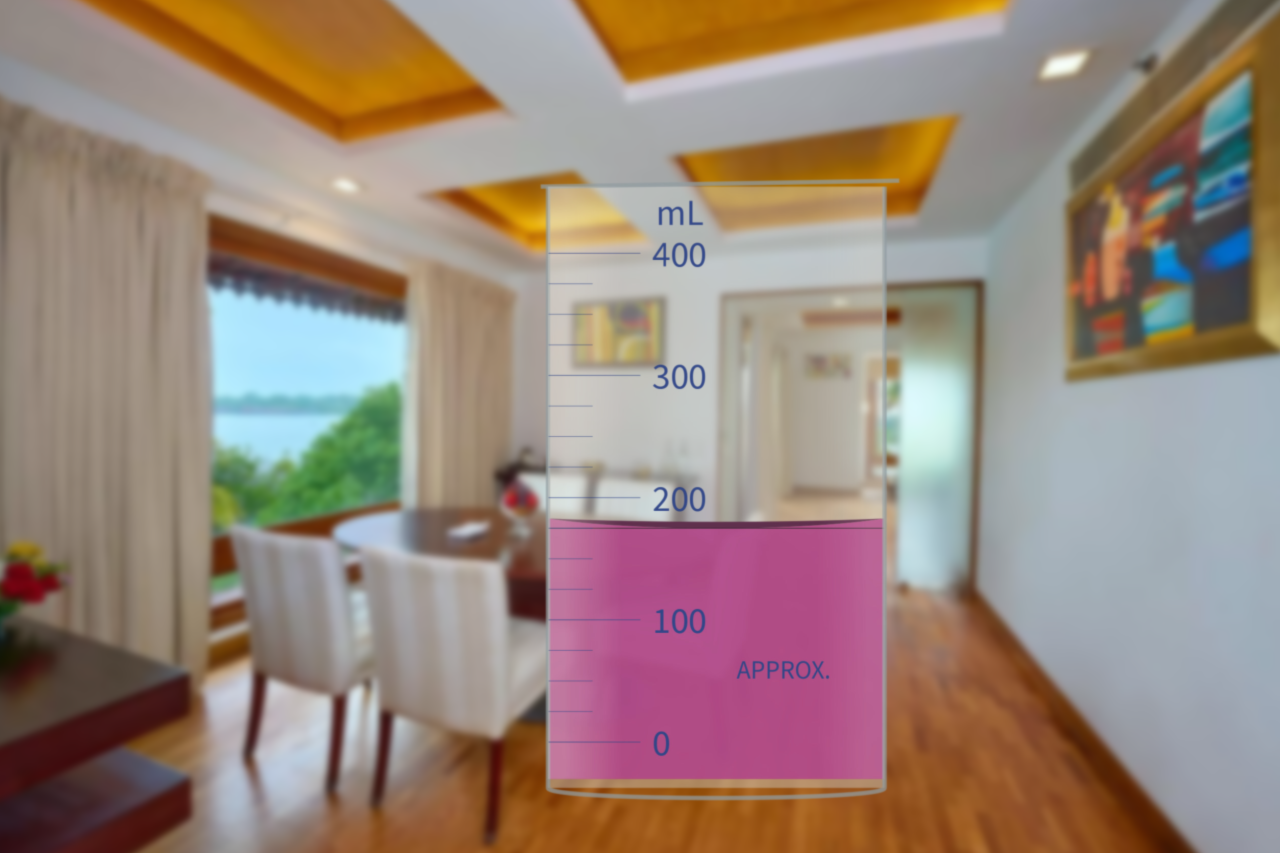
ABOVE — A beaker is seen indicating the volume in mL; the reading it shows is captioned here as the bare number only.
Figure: 175
